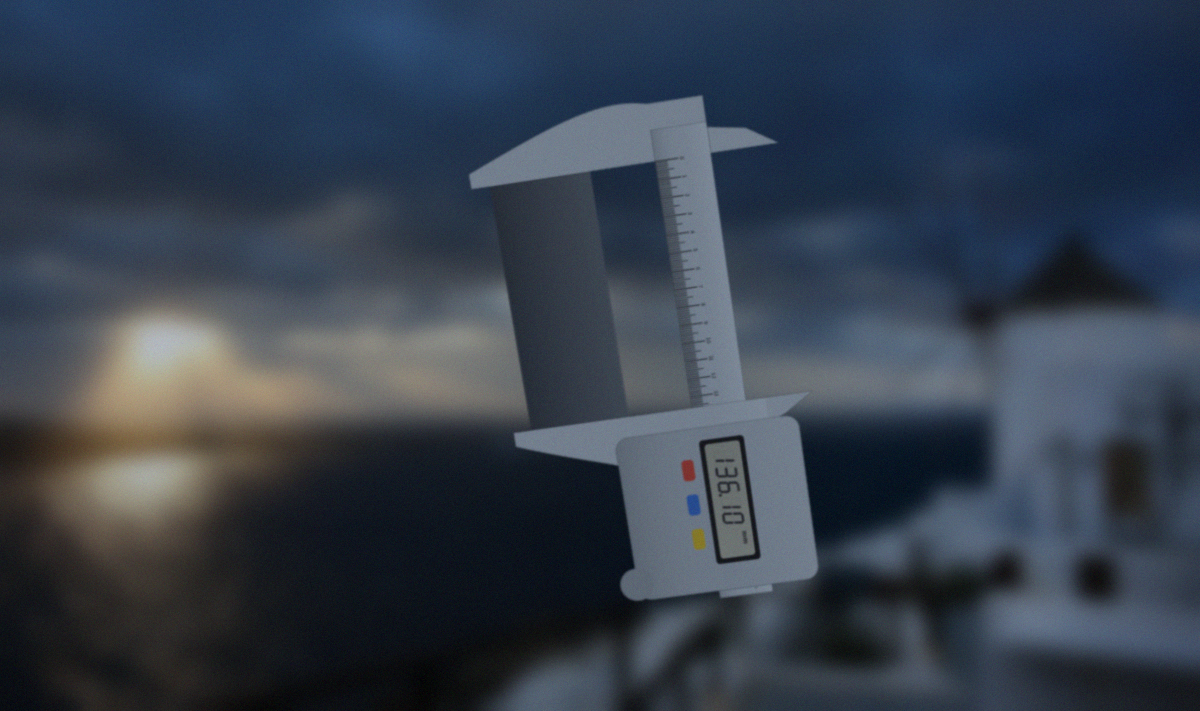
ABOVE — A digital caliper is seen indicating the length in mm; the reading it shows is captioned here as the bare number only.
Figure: 136.10
